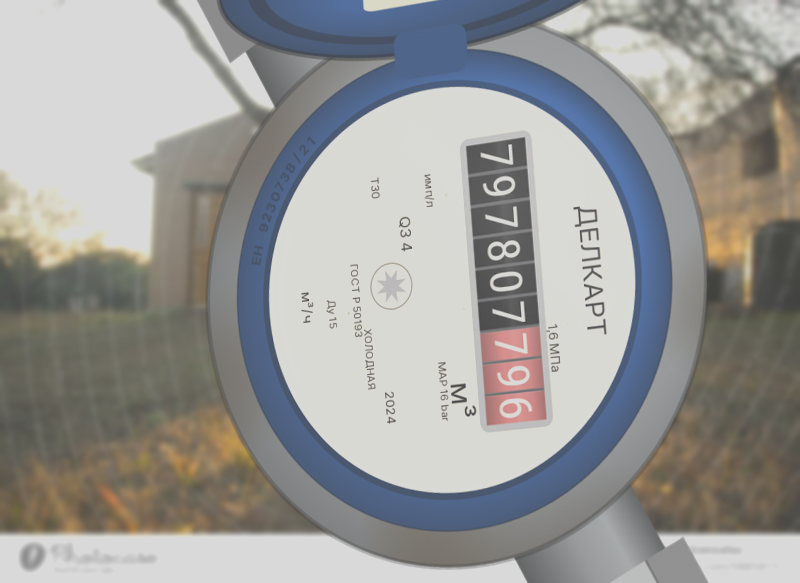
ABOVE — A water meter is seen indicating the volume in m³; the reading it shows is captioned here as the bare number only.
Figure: 797807.796
